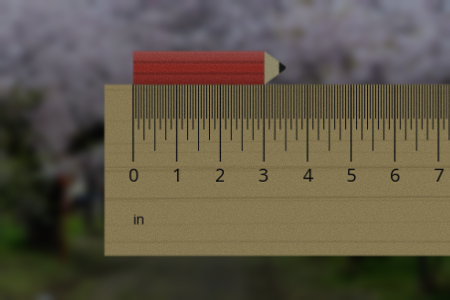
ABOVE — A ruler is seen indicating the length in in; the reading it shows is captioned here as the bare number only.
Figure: 3.5
